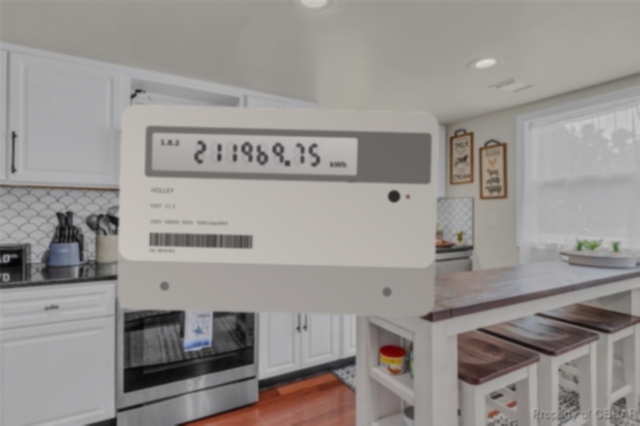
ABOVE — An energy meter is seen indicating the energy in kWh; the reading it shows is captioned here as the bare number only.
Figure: 211969.75
